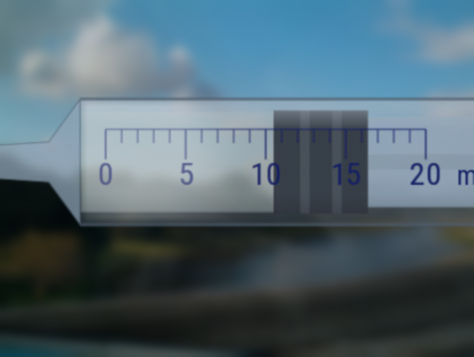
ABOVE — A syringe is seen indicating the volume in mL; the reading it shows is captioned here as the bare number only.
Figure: 10.5
